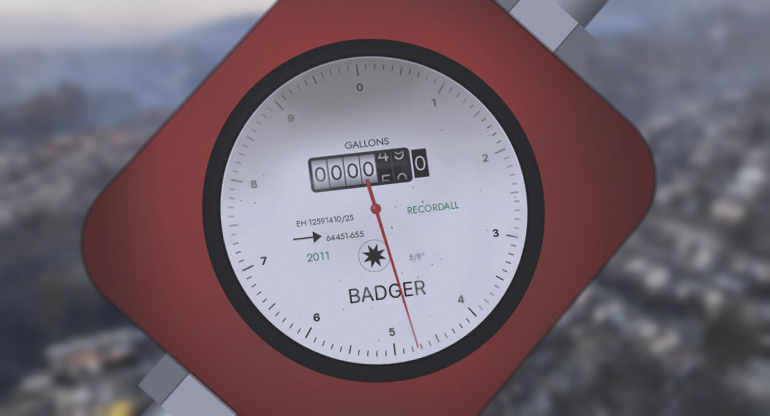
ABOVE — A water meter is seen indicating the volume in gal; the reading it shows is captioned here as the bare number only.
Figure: 494.7
